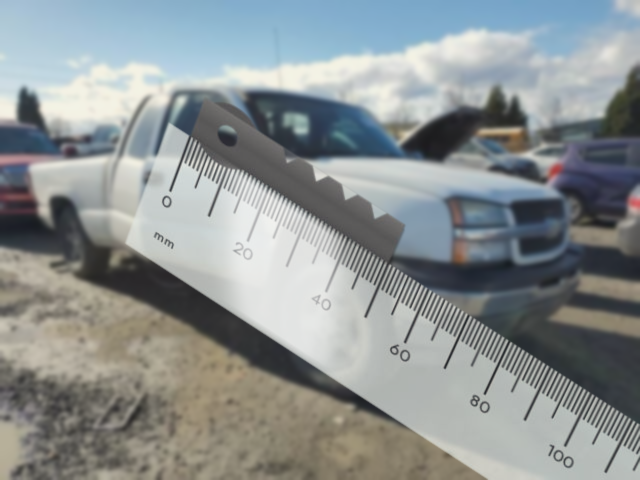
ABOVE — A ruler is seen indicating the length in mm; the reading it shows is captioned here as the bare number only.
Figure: 50
